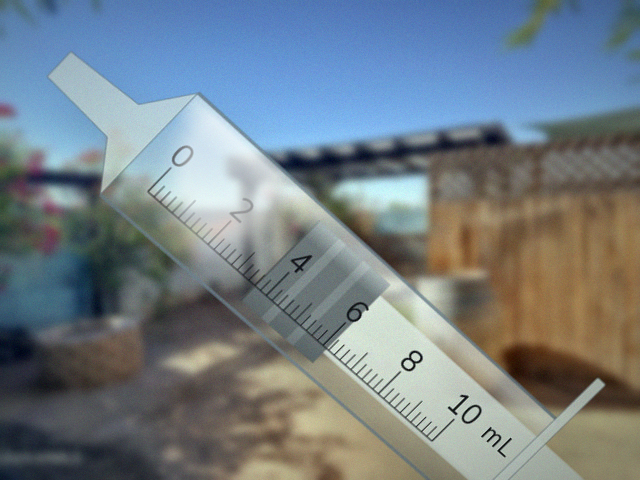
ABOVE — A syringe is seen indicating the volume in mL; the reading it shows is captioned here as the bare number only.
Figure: 3.6
